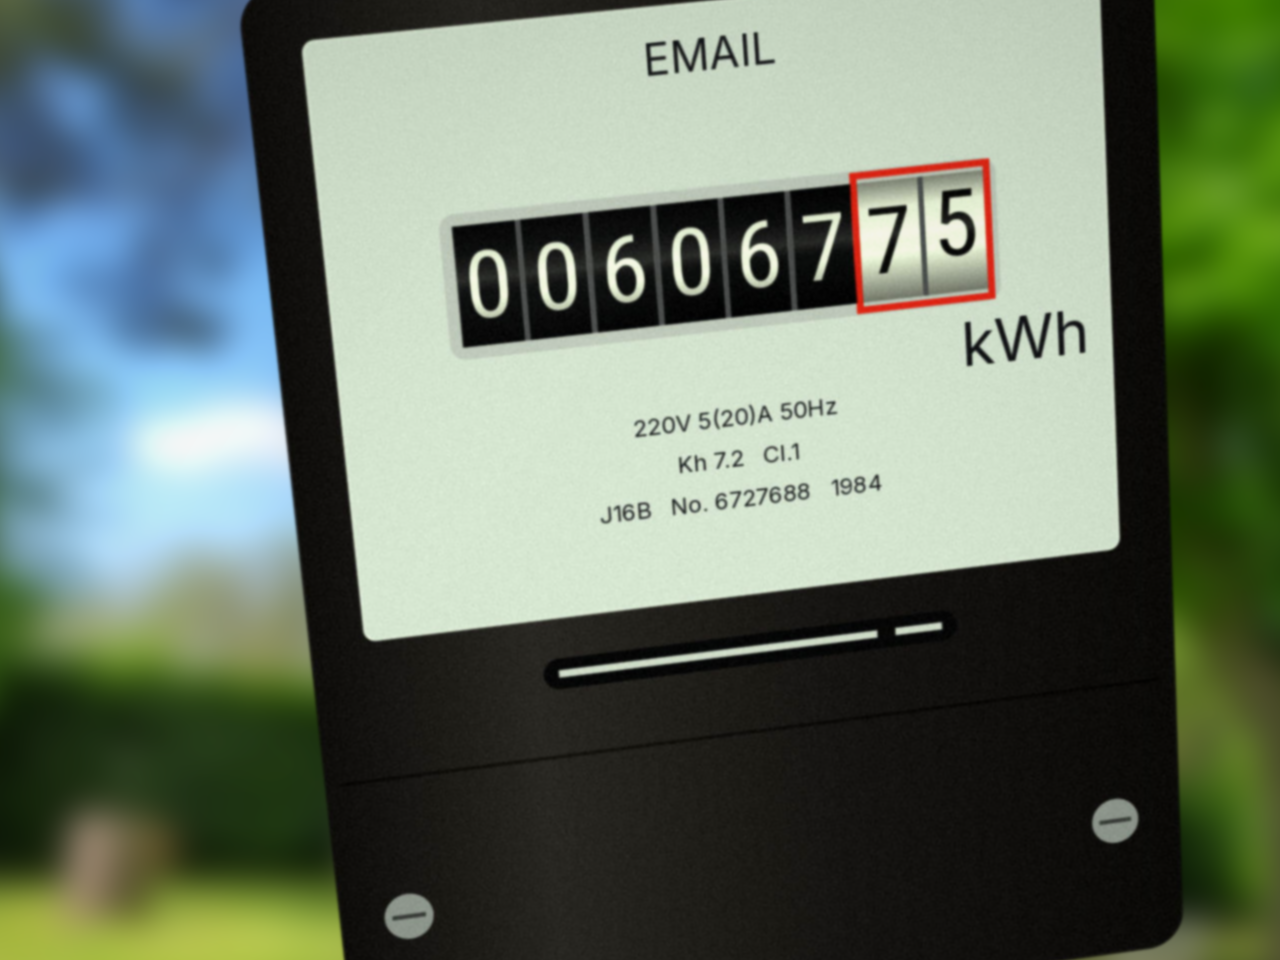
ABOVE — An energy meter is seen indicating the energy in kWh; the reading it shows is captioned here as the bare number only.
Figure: 6067.75
